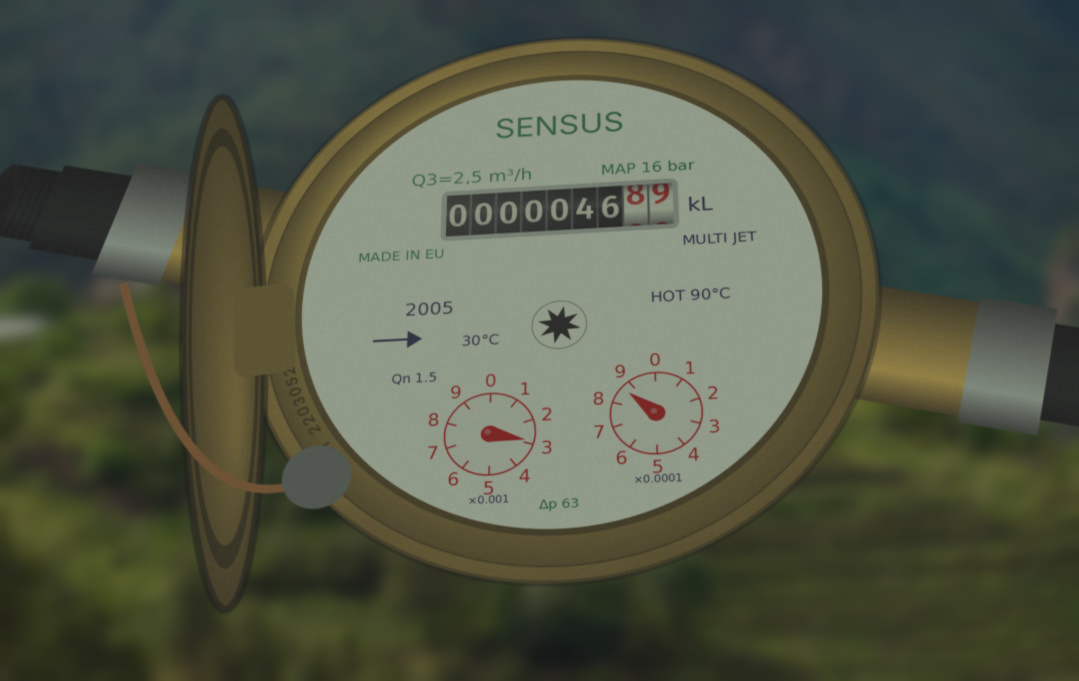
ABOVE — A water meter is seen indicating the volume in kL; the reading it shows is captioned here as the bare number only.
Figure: 46.8928
